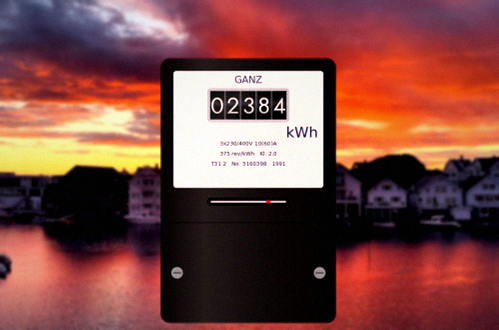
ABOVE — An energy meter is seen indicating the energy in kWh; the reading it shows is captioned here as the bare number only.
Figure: 2384
